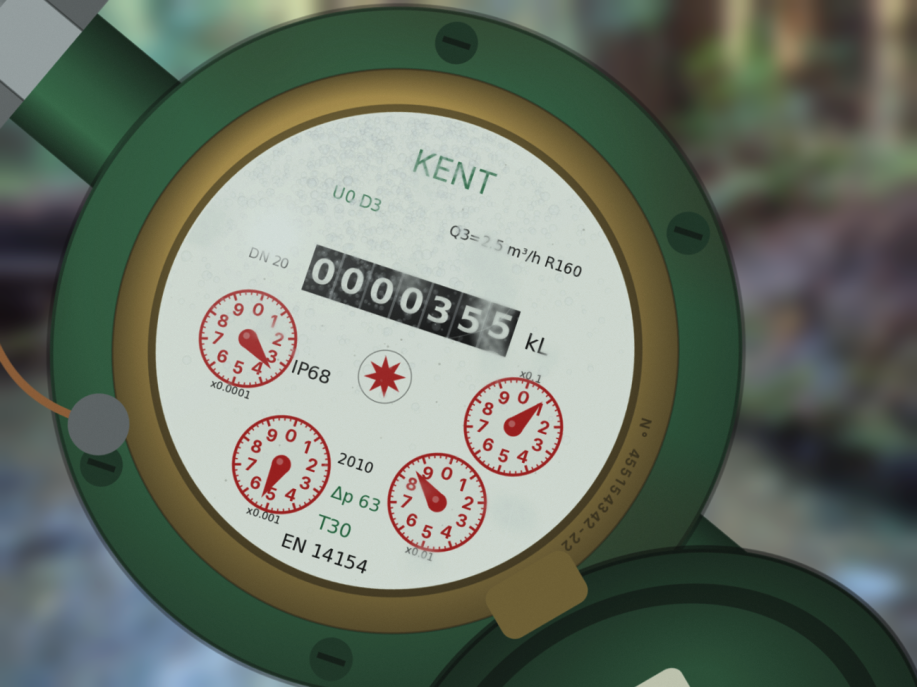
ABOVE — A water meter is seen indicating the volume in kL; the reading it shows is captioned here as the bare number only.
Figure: 355.0853
